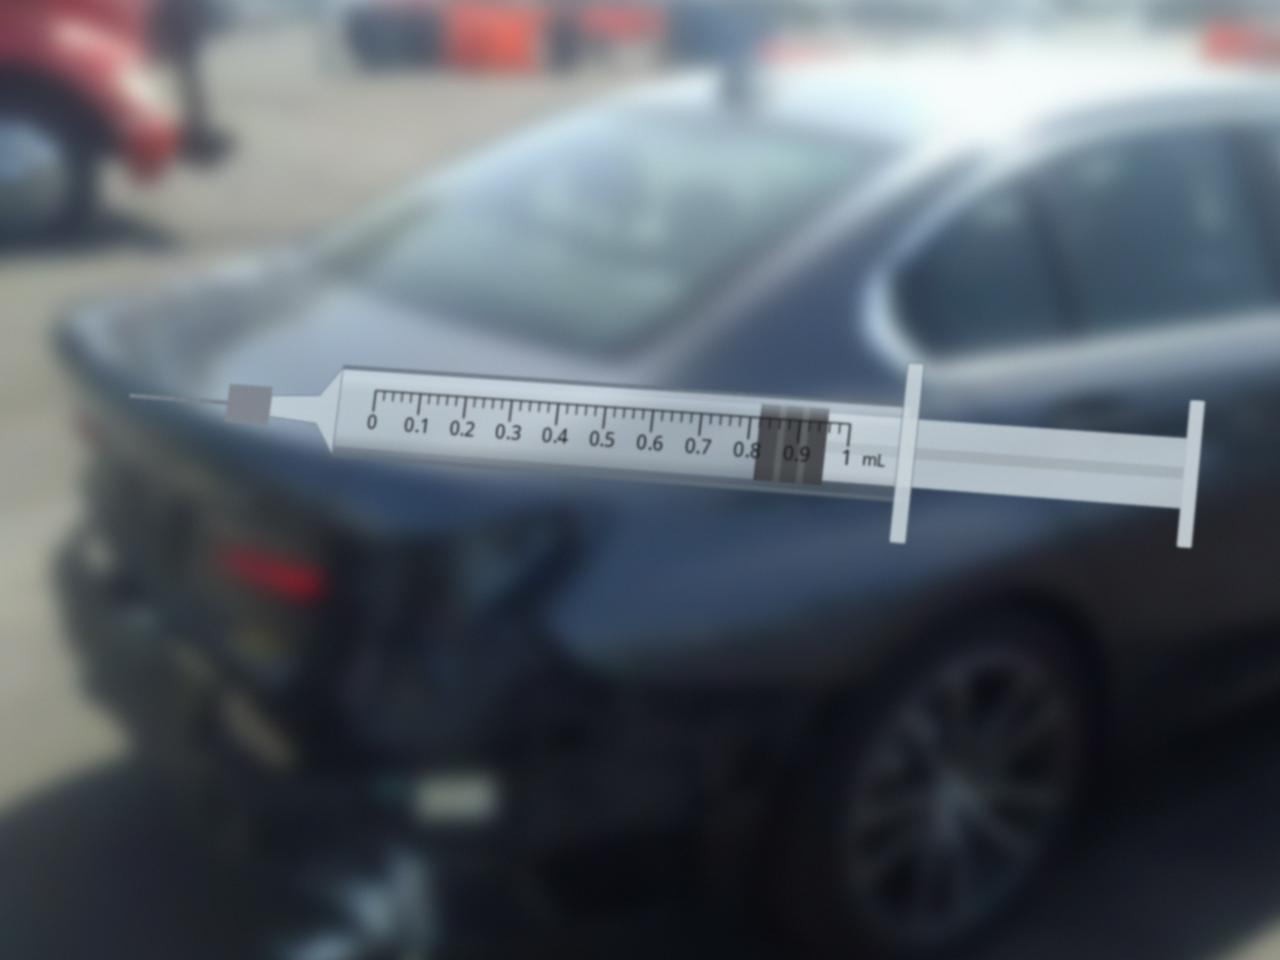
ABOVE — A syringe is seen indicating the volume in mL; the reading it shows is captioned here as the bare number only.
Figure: 0.82
